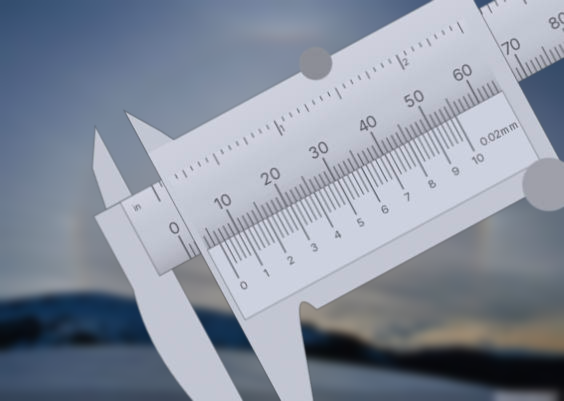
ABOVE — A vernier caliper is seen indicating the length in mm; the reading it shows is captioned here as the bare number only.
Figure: 6.0
